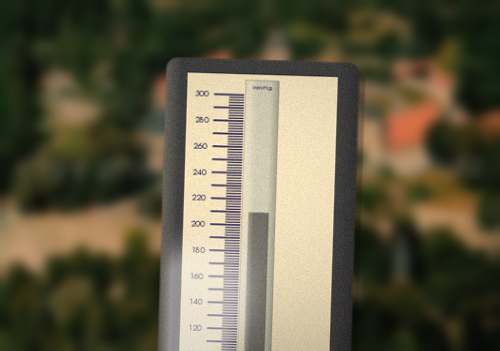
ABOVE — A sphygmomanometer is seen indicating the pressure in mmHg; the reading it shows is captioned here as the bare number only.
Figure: 210
